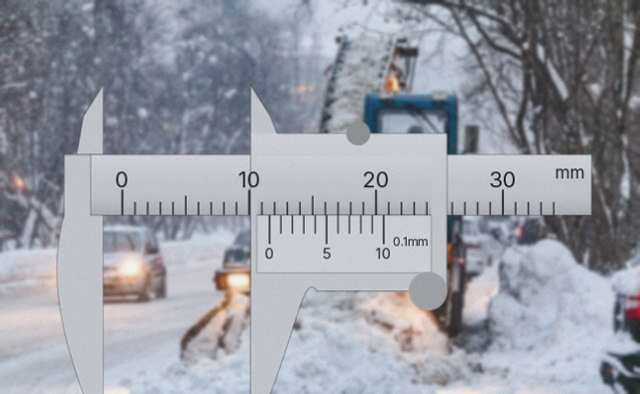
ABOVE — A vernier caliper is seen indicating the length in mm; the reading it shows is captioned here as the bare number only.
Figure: 11.6
